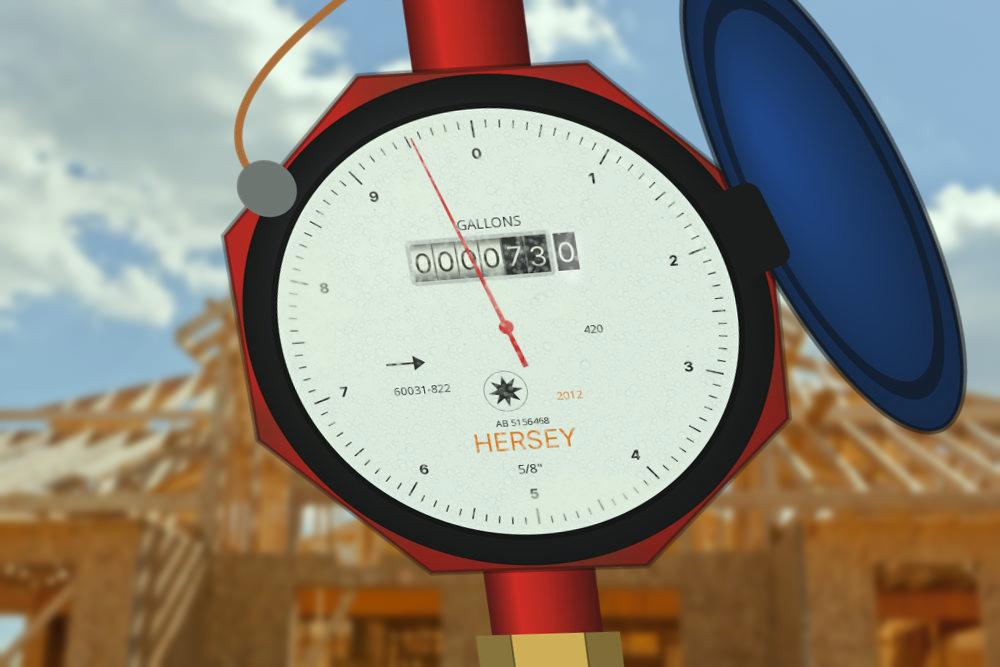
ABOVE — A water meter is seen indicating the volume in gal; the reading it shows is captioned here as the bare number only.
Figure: 729.5
